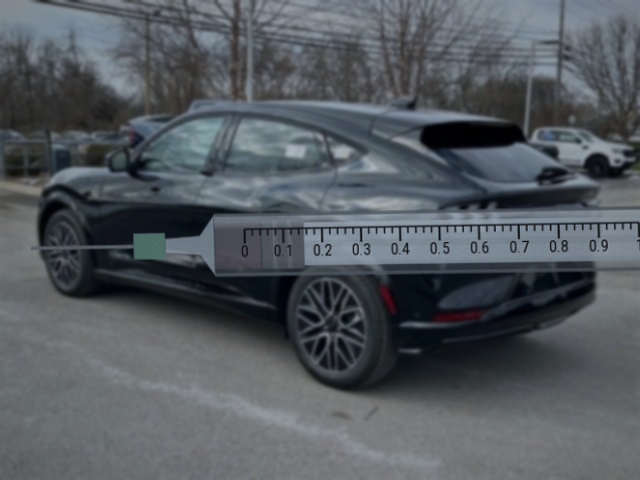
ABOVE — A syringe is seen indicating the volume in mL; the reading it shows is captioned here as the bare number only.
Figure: 0.04
